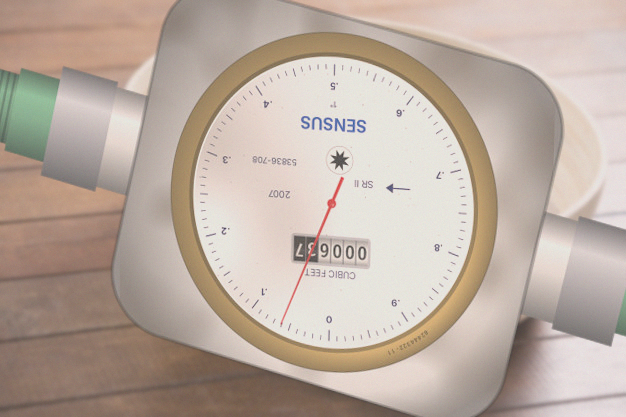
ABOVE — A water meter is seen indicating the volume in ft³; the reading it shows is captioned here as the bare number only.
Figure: 637.06
